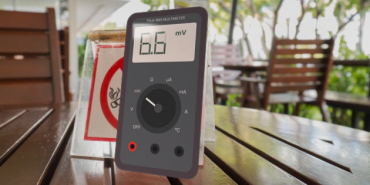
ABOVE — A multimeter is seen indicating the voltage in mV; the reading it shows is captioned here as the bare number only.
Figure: 6.6
